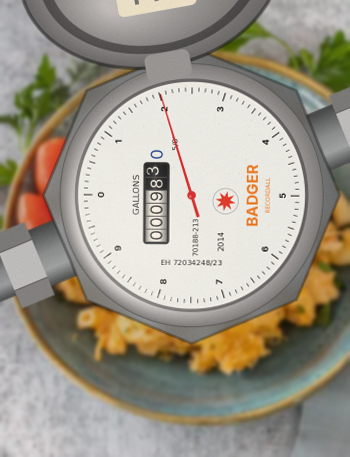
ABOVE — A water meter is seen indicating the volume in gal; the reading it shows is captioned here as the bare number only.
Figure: 9832.0
